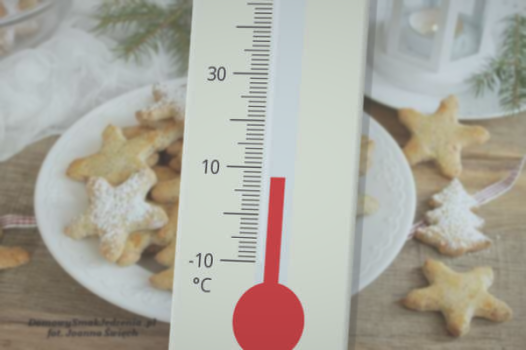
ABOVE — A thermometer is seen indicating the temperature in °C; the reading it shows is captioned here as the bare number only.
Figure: 8
